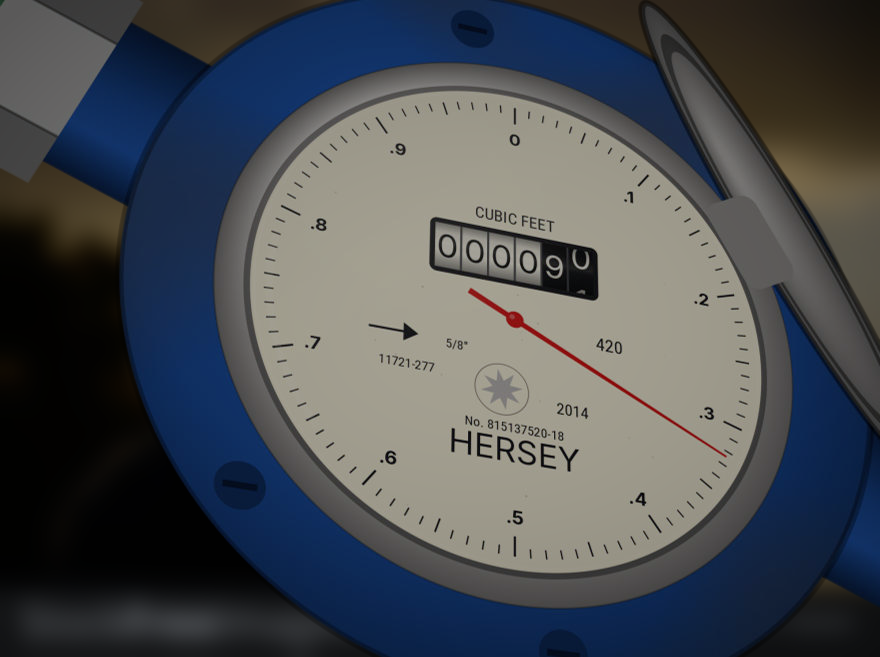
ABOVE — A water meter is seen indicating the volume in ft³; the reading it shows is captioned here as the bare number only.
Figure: 90.32
